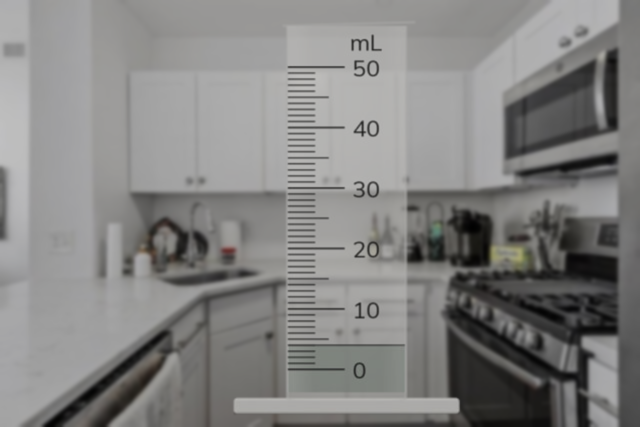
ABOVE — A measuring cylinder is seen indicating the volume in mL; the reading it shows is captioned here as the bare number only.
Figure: 4
